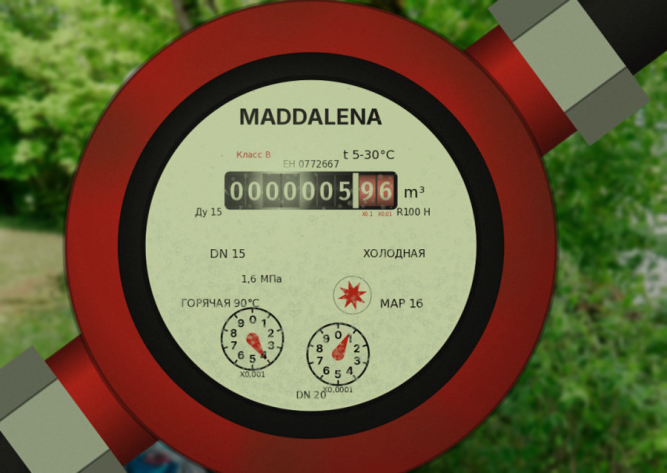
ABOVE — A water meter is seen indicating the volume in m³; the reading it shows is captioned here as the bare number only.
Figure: 5.9640
